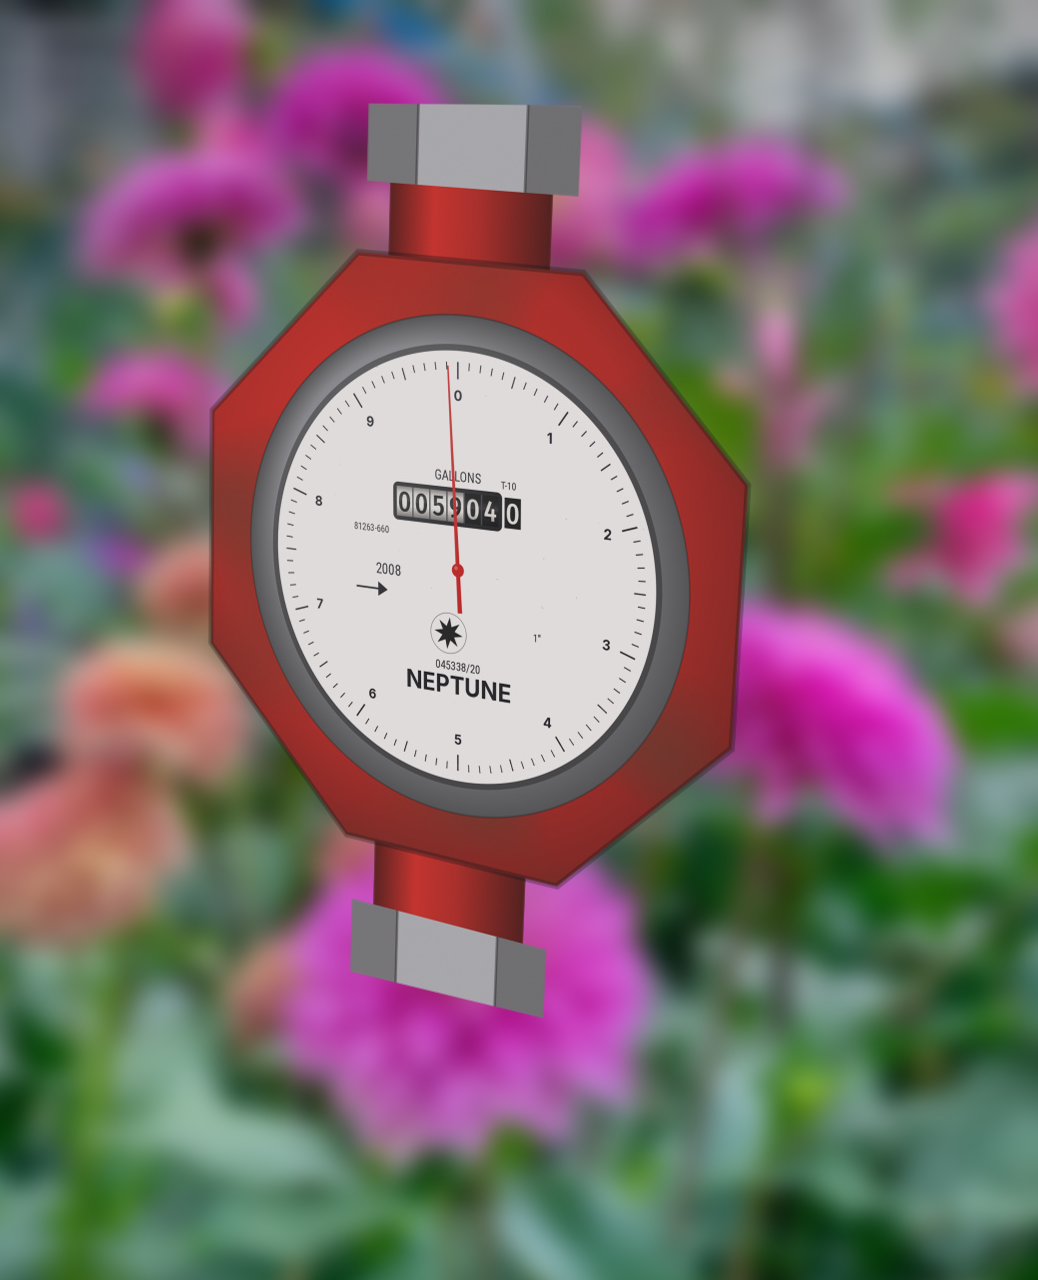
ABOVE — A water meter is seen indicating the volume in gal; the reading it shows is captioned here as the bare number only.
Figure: 59039.9
